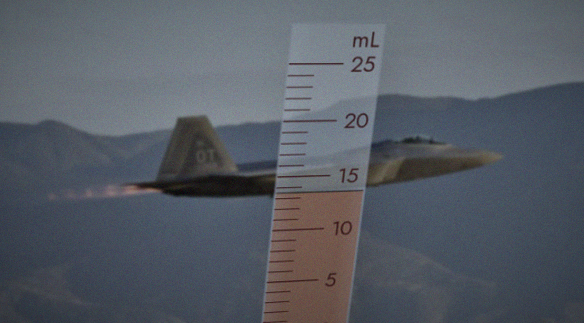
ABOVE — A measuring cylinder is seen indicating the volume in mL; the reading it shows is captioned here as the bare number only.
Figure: 13.5
